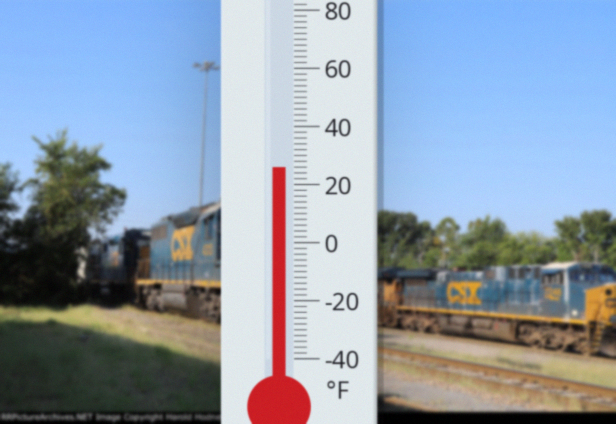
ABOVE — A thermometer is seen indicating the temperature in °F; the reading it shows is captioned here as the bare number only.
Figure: 26
